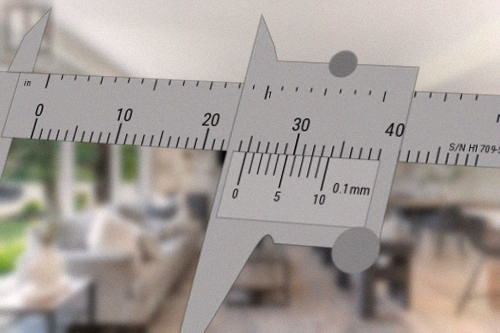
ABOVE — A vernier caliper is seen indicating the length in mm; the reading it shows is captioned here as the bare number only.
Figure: 24.8
